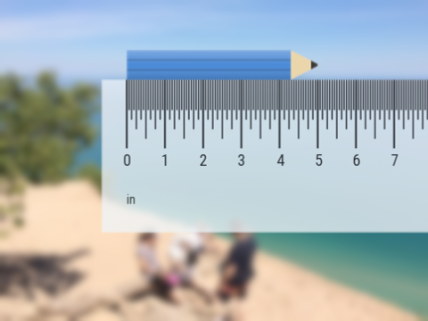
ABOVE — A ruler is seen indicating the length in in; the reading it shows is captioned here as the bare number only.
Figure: 5
